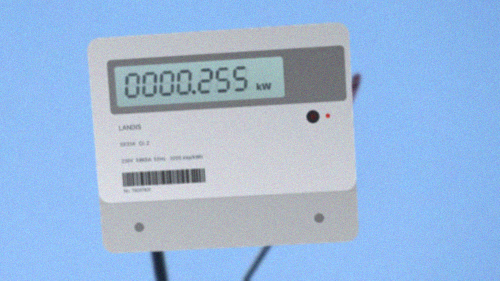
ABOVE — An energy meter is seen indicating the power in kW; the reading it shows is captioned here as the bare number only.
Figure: 0.255
